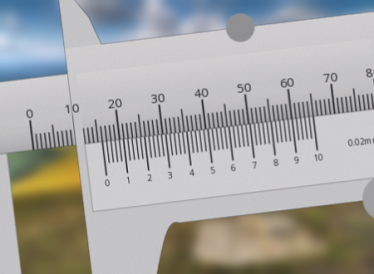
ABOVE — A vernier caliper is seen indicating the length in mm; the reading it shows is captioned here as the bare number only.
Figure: 16.0
